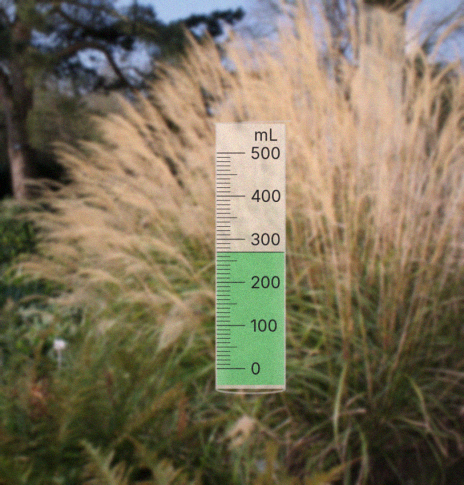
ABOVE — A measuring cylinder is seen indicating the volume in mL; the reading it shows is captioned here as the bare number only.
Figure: 270
